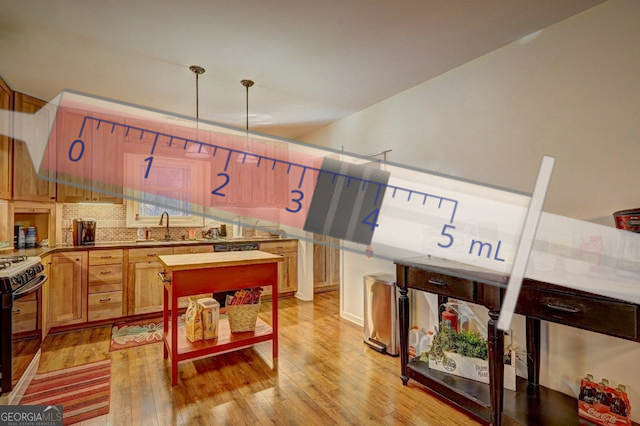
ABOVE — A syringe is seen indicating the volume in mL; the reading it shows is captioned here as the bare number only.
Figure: 3.2
